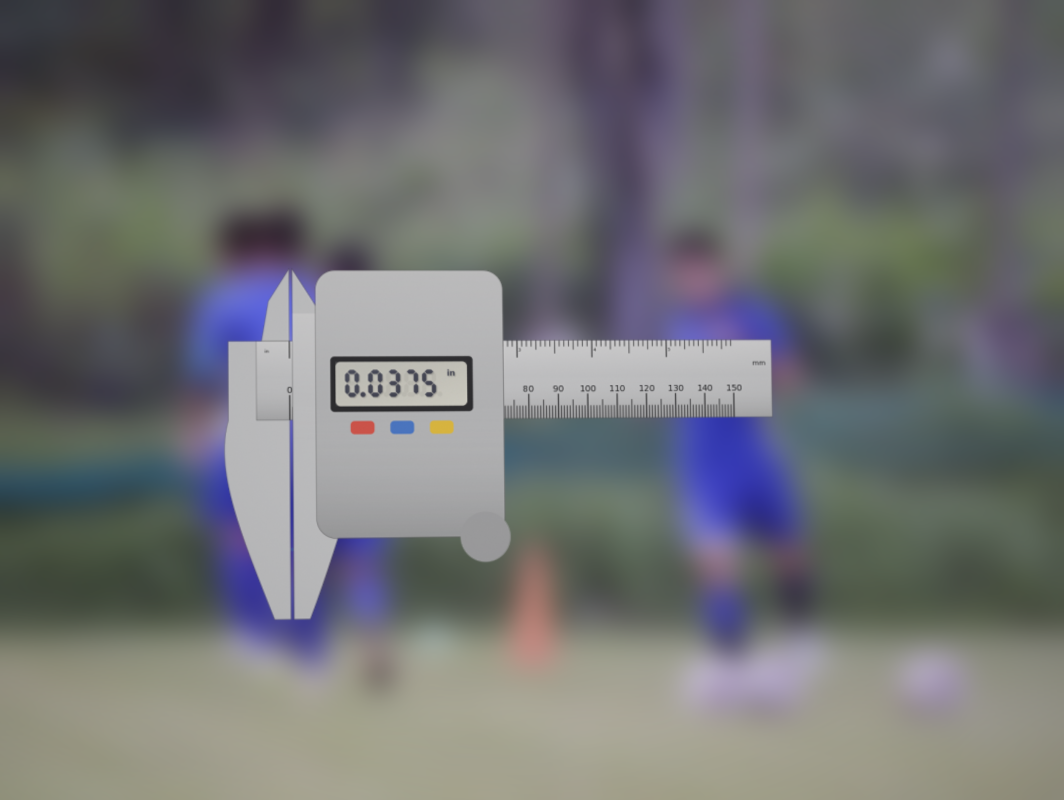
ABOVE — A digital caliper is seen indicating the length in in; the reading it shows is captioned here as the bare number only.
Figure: 0.0375
